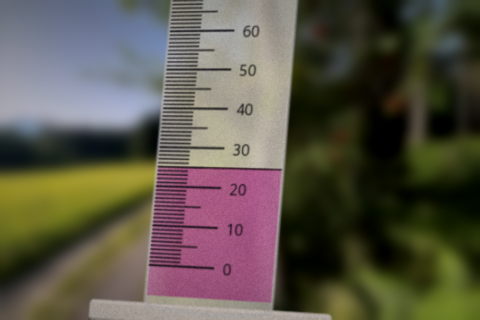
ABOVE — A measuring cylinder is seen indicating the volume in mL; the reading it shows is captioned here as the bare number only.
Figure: 25
